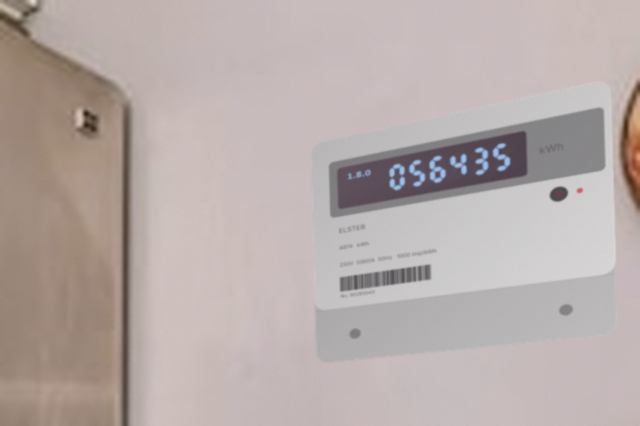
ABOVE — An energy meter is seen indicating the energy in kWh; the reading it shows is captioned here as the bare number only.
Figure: 56435
